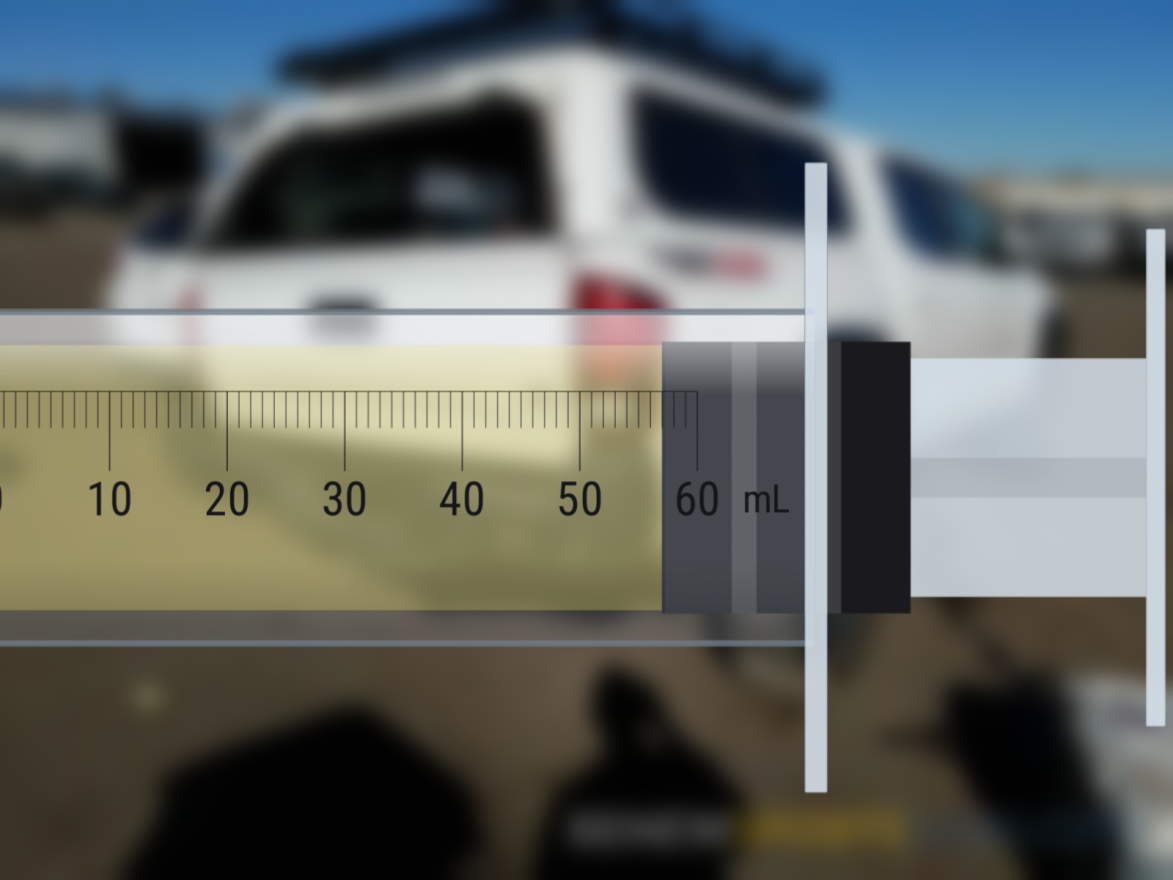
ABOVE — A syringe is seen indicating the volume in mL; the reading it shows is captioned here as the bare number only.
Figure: 57
